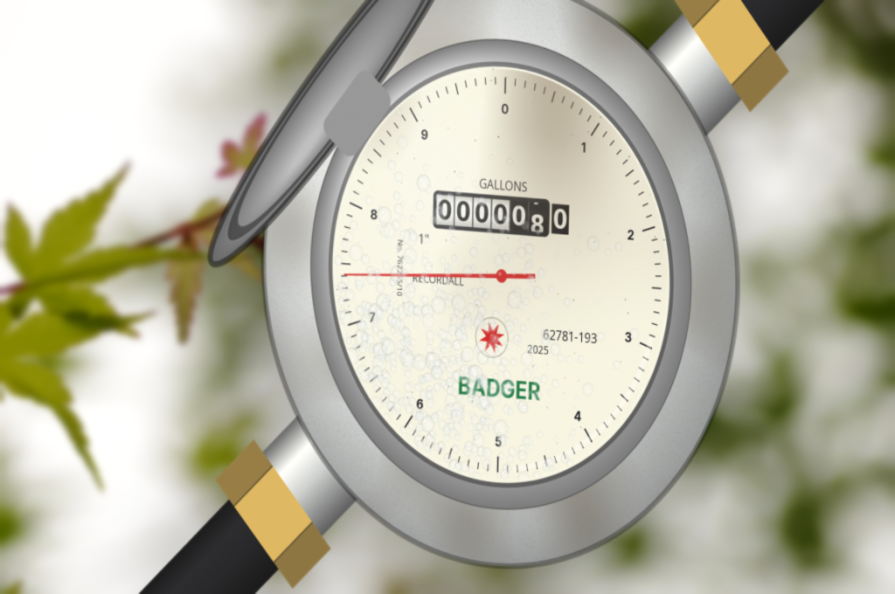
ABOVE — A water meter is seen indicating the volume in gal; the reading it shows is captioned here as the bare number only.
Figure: 77.4
